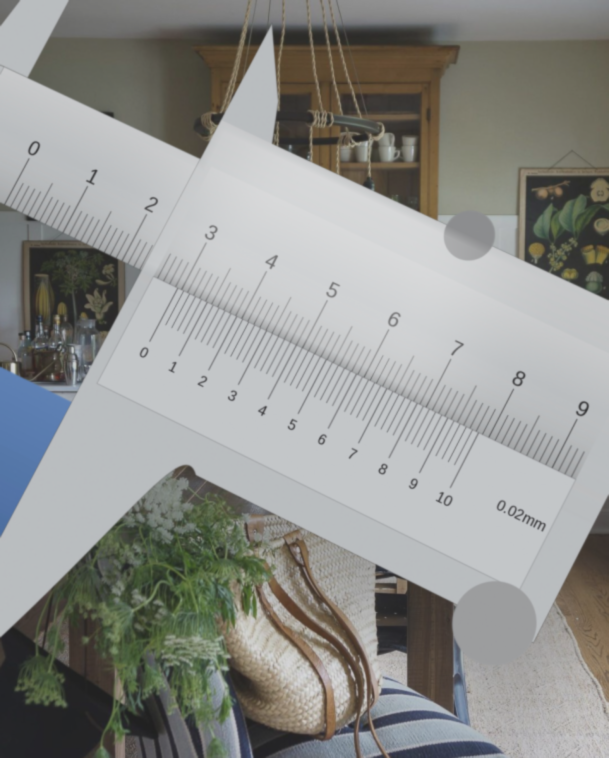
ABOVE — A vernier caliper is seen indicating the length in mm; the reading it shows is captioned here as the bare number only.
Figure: 29.4
